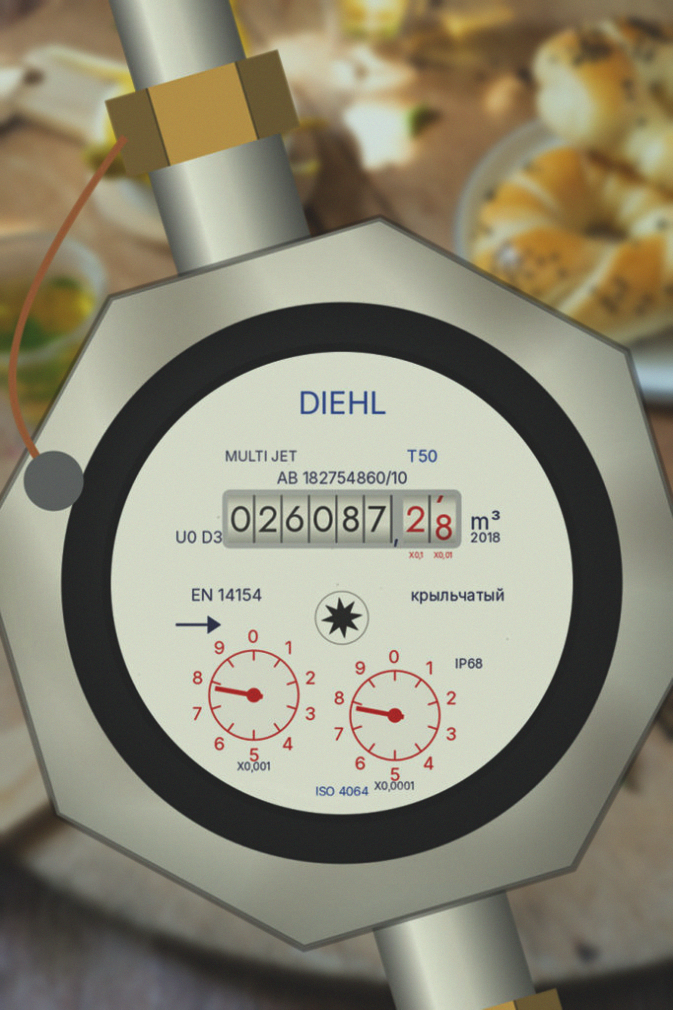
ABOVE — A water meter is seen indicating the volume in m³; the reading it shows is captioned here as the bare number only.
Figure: 26087.2777
